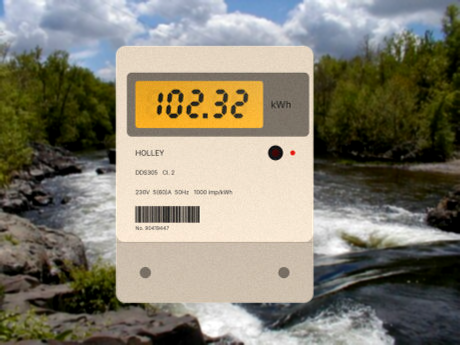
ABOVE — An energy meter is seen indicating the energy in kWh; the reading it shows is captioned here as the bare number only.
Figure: 102.32
